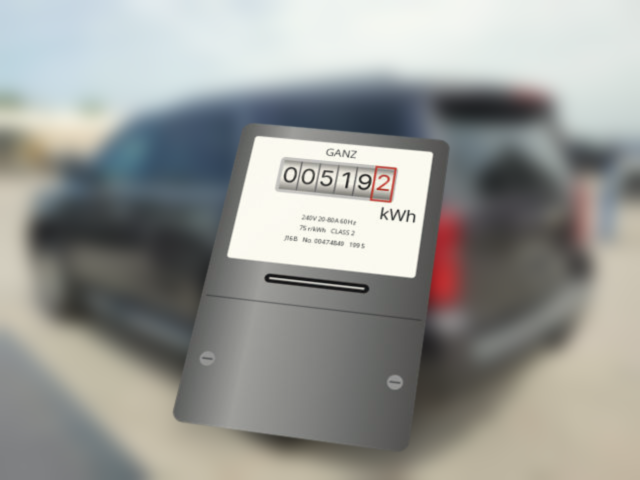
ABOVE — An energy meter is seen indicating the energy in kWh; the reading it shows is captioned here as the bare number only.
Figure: 519.2
